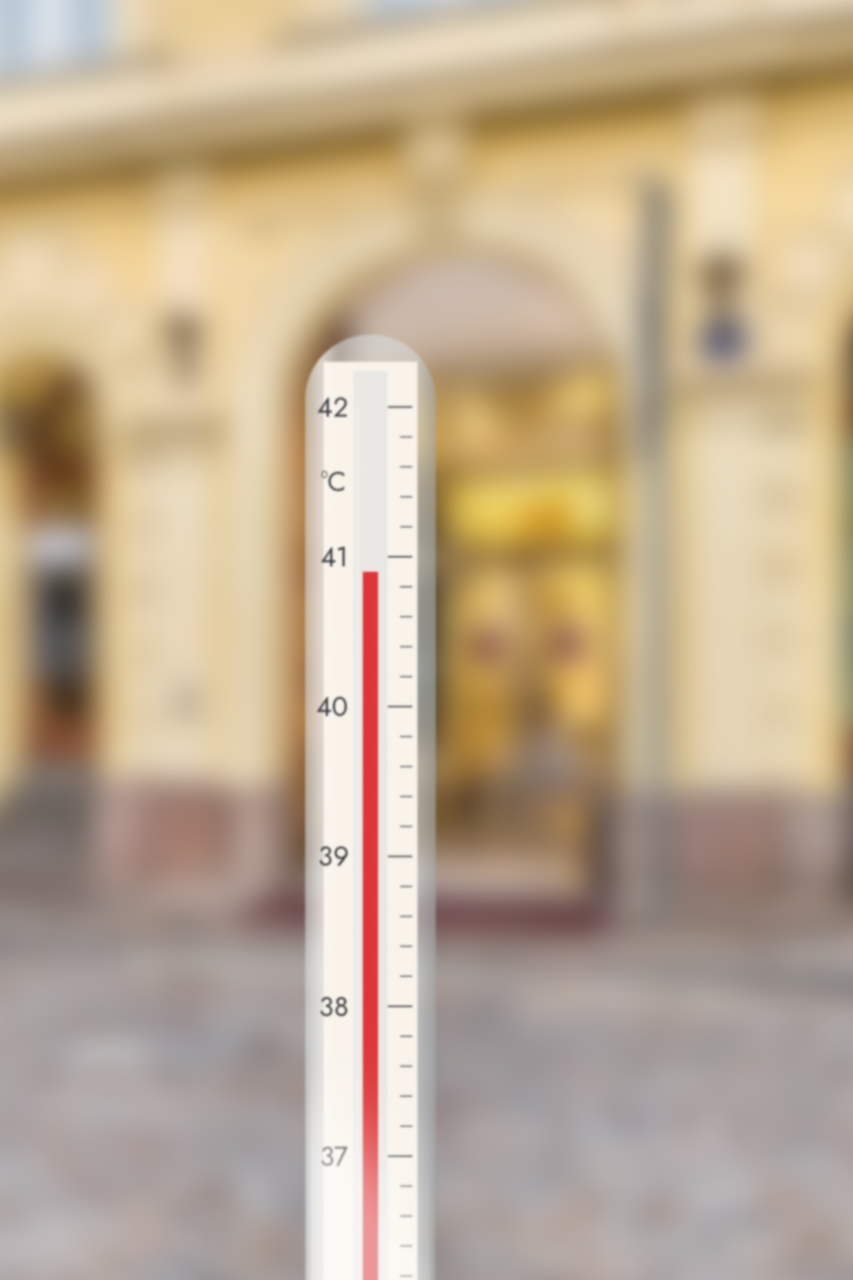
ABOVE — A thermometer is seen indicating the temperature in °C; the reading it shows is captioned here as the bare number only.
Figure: 40.9
